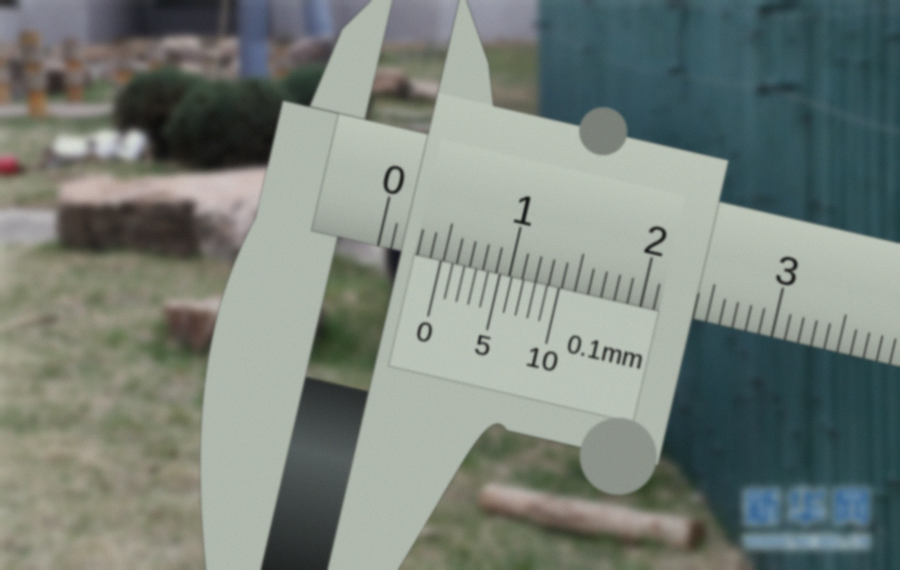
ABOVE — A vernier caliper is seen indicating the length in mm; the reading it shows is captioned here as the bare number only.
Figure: 4.8
